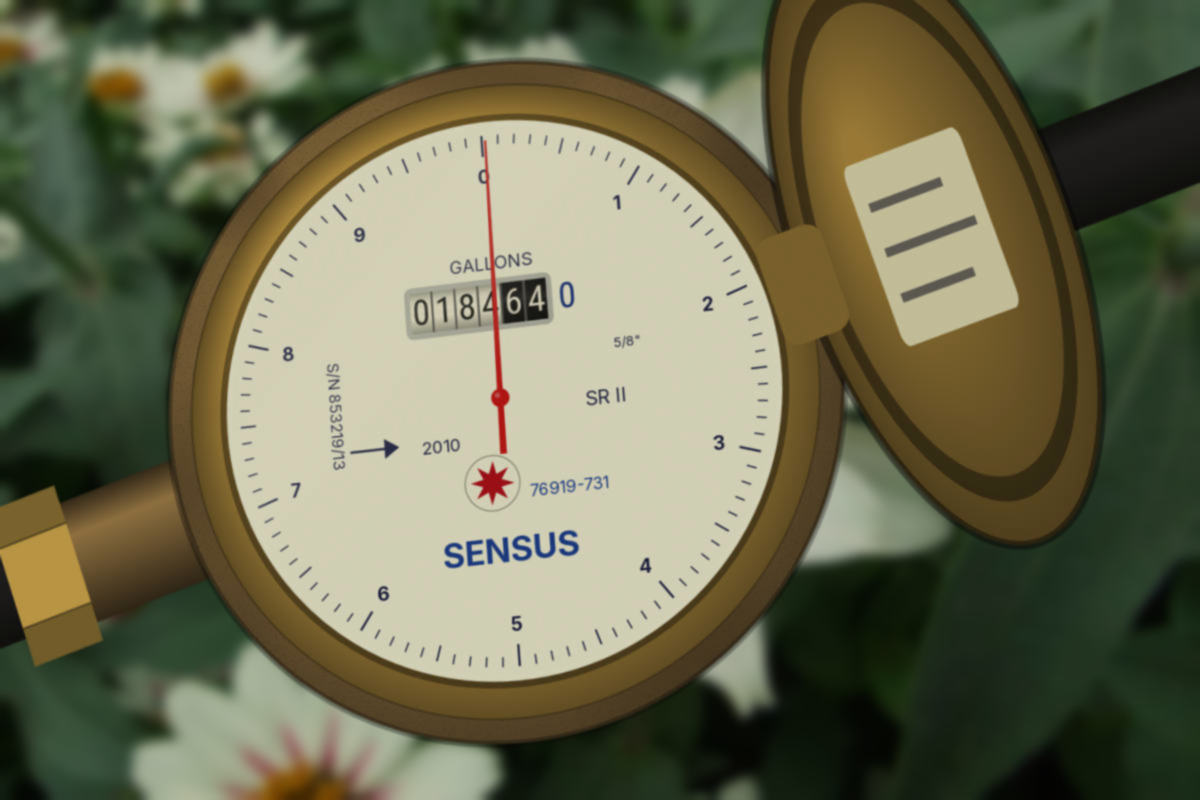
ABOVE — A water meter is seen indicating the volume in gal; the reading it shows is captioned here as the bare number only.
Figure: 184640.0
